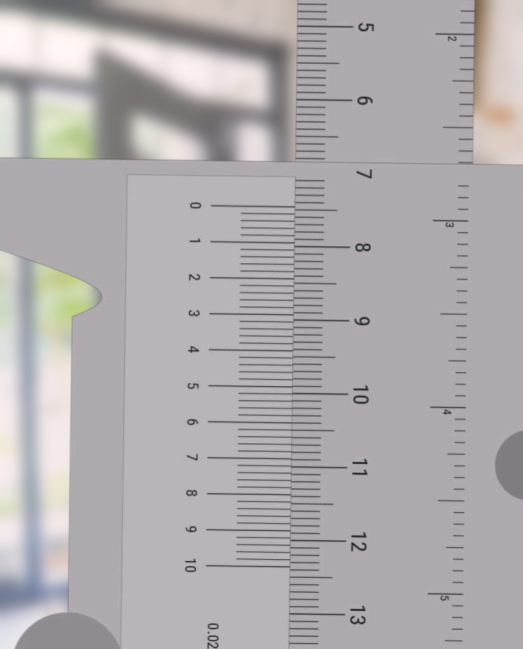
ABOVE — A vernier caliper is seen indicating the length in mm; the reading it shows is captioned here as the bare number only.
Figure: 74.6
